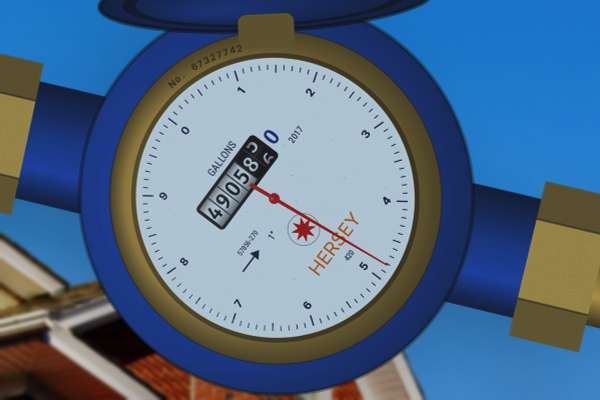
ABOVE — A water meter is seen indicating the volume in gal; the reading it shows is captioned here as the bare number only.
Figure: 4905854.8
